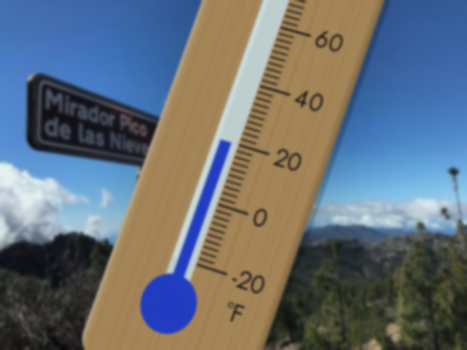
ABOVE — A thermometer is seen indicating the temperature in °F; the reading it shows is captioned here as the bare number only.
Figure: 20
